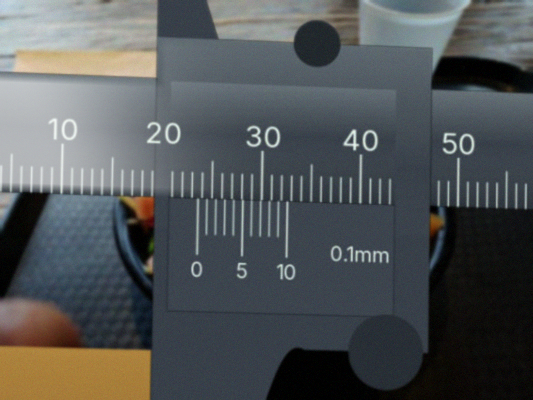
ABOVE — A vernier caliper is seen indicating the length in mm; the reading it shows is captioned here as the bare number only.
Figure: 23.6
